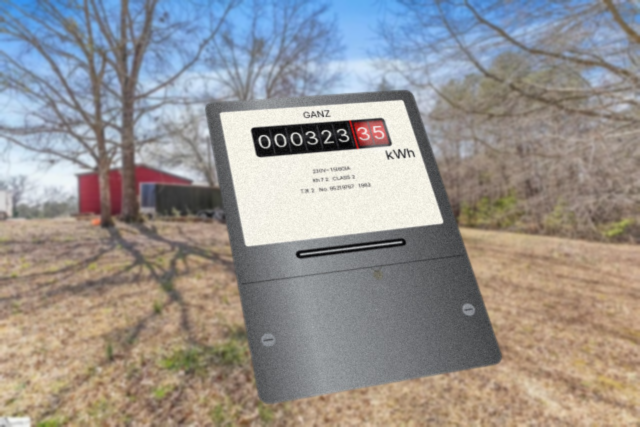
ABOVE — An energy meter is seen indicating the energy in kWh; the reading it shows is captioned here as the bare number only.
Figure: 323.35
